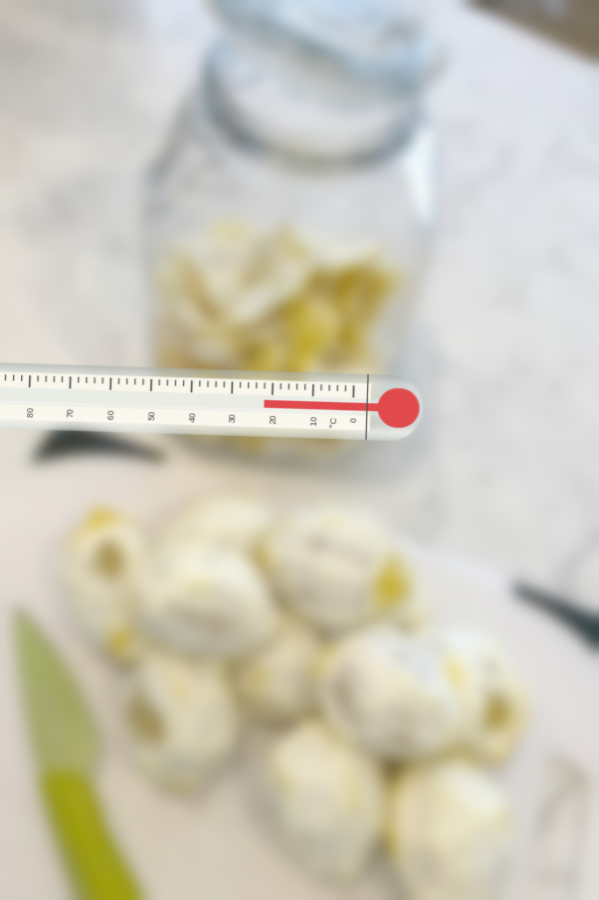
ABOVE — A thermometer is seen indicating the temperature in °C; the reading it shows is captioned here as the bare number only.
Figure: 22
